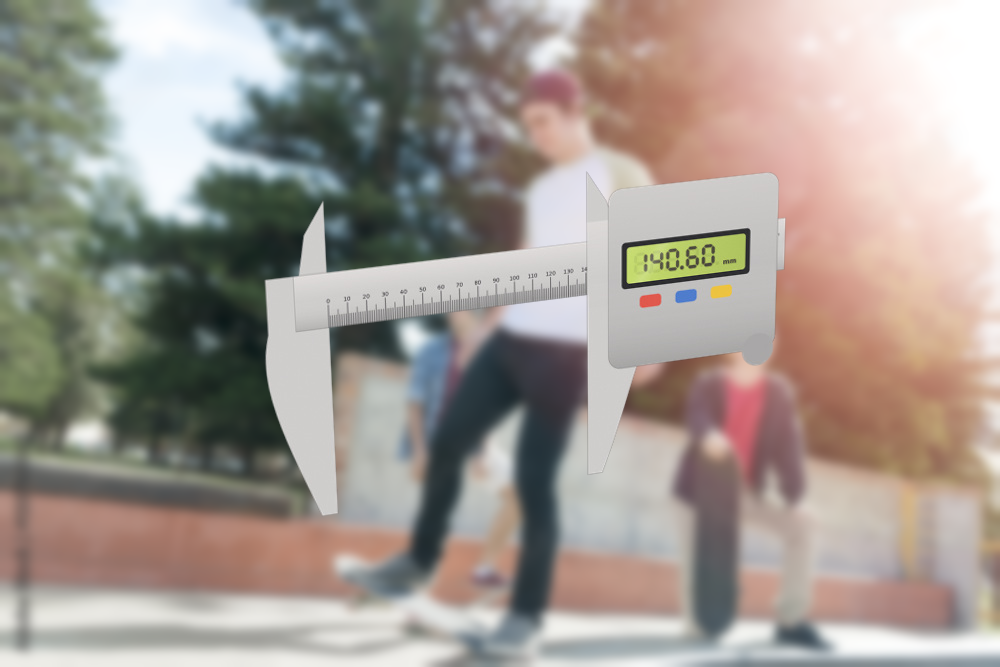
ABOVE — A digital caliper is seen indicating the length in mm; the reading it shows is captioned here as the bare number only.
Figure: 140.60
